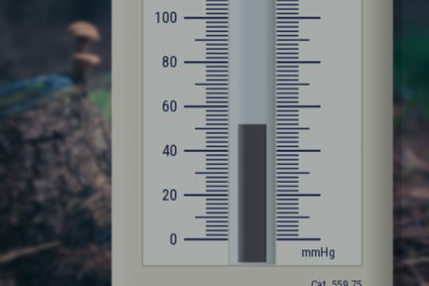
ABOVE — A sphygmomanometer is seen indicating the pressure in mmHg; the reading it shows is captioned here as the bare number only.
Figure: 52
